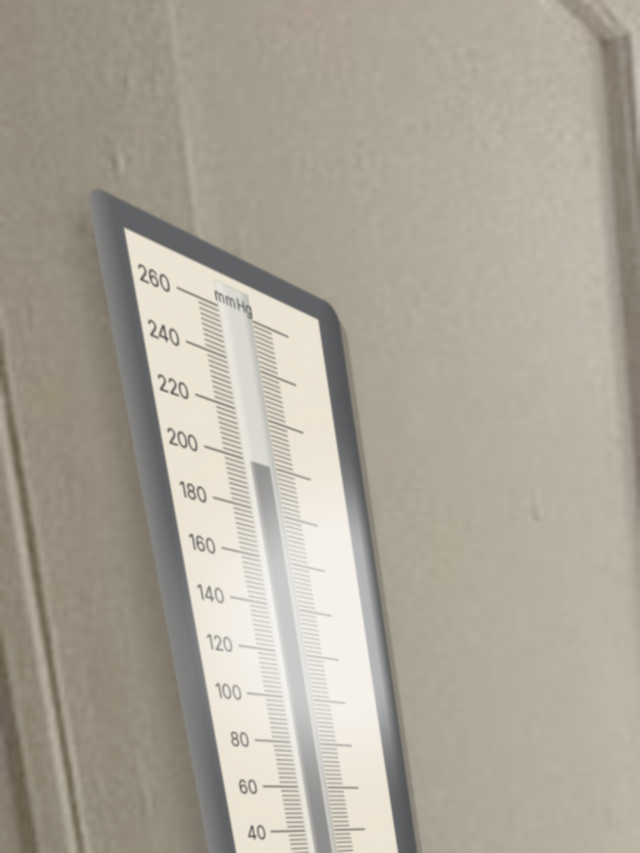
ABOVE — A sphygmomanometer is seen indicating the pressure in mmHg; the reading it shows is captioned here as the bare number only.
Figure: 200
